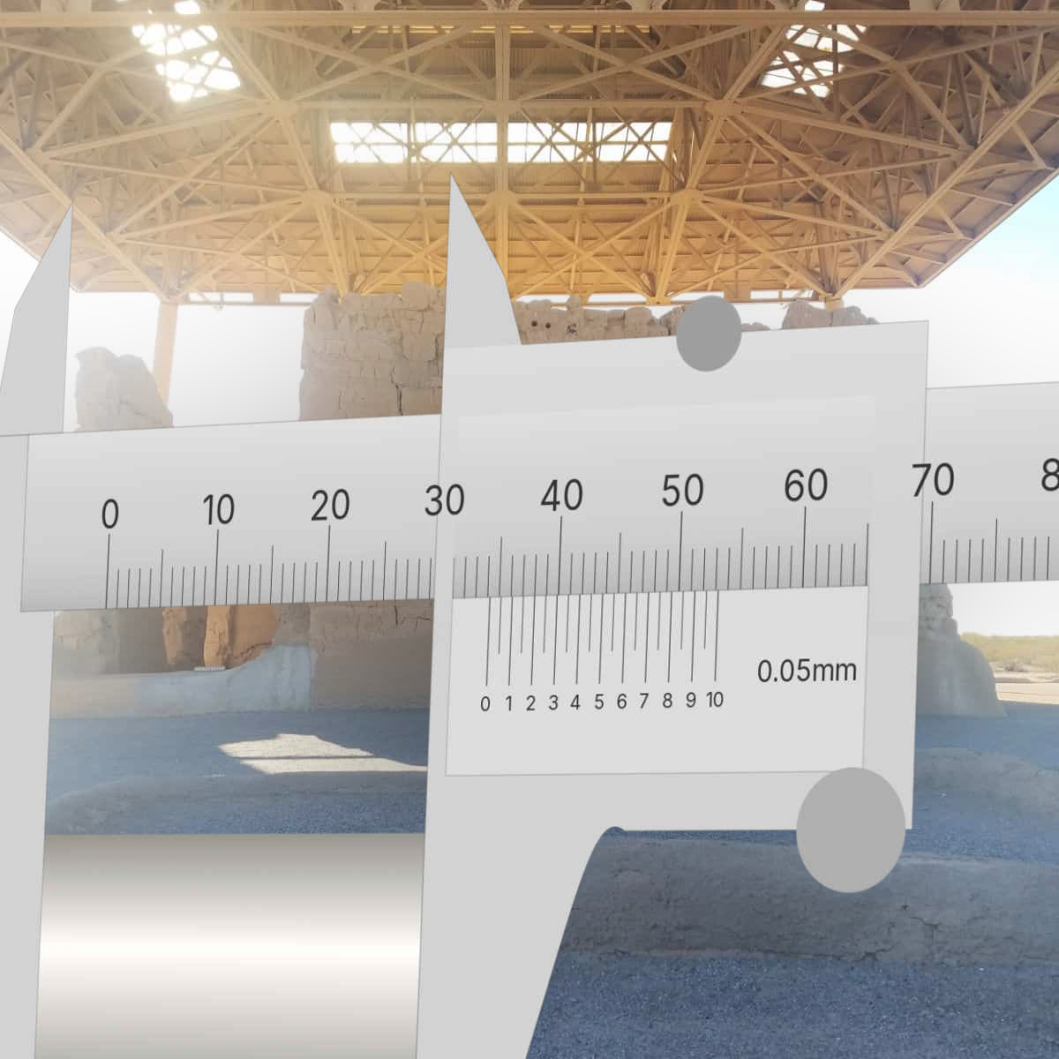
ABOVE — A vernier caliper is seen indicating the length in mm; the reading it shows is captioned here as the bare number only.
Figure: 34.2
